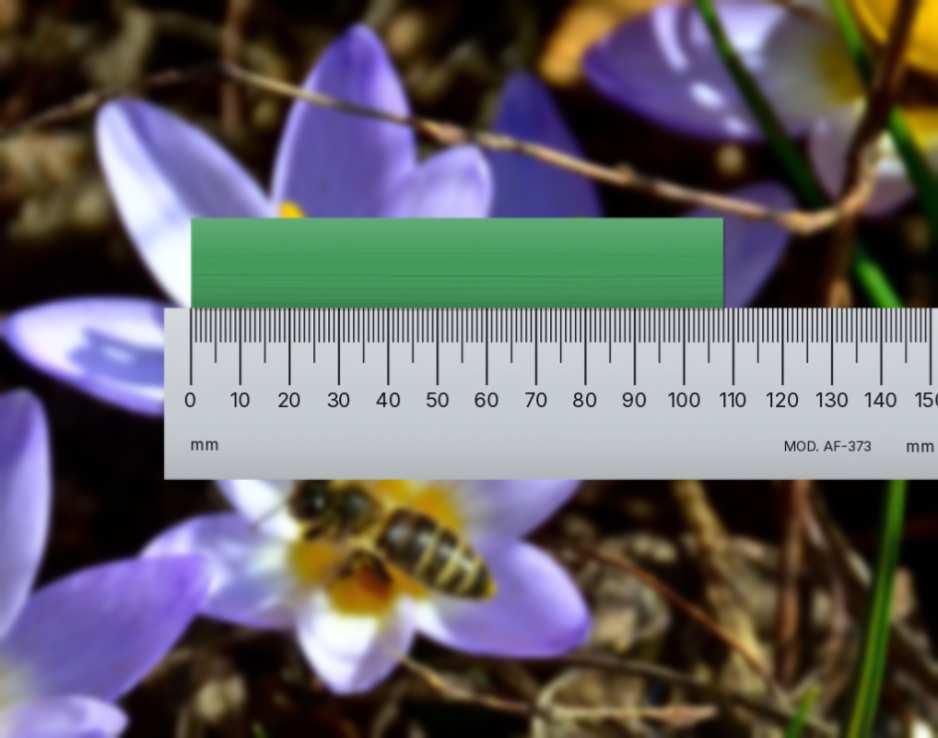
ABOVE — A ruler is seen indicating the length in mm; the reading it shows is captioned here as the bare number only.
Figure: 108
